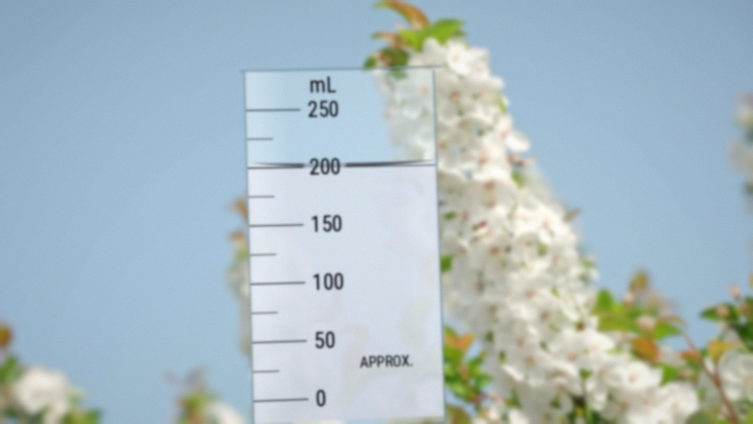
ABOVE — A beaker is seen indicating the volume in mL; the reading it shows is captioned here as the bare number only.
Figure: 200
